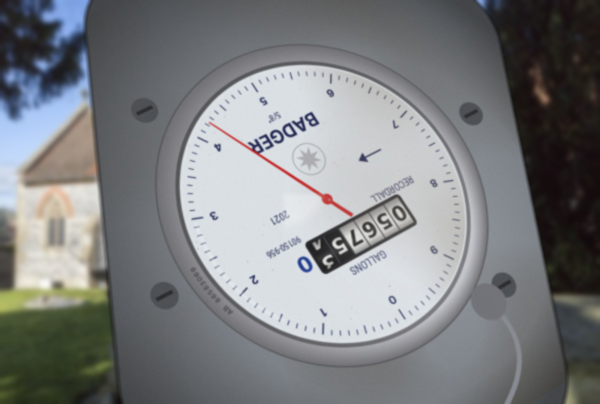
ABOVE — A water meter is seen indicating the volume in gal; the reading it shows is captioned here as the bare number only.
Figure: 567534.2
